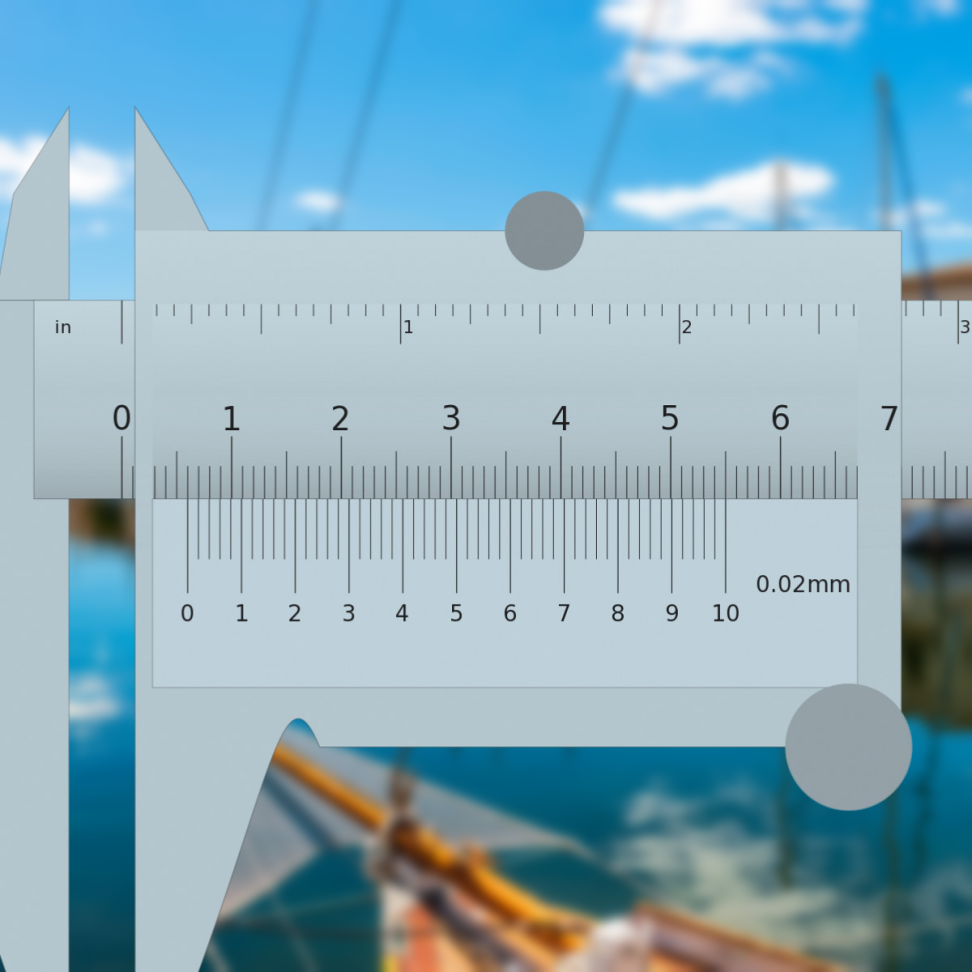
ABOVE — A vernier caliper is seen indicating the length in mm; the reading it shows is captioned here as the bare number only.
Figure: 6.0
